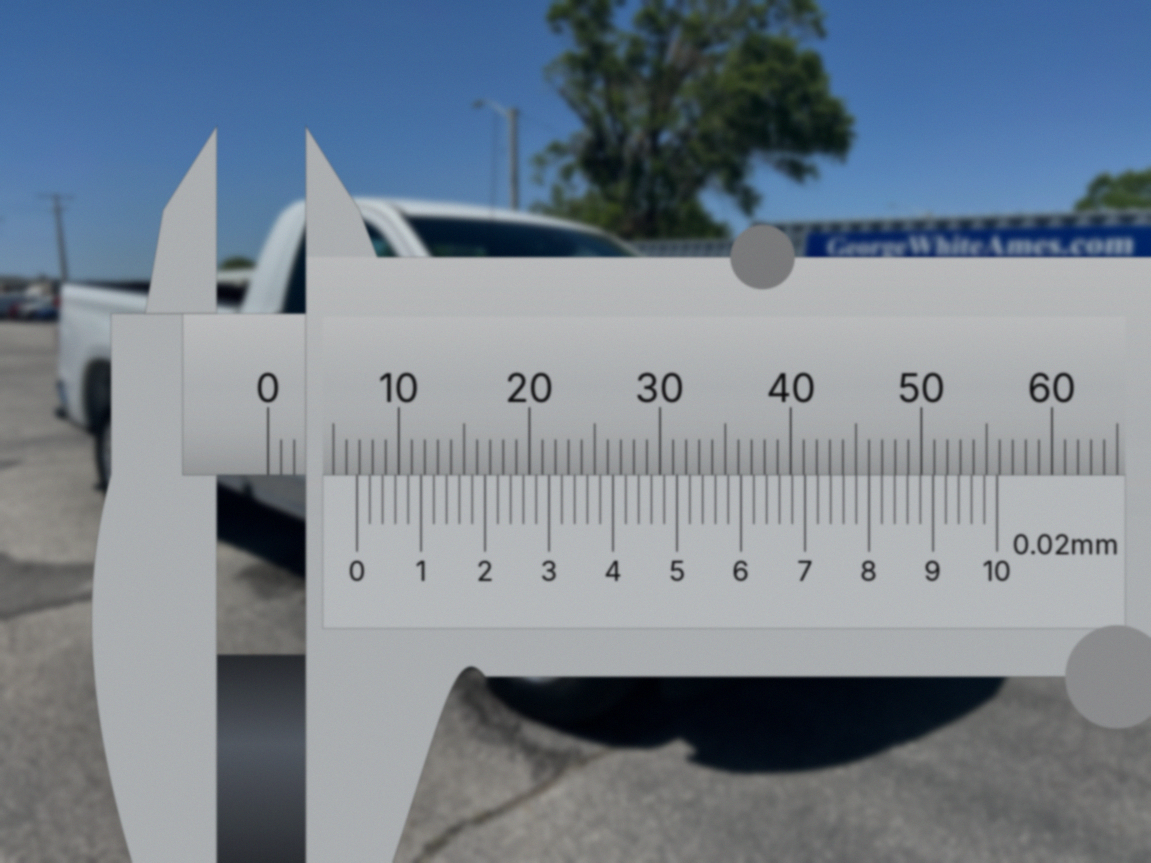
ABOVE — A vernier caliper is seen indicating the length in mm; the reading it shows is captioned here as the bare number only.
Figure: 6.8
